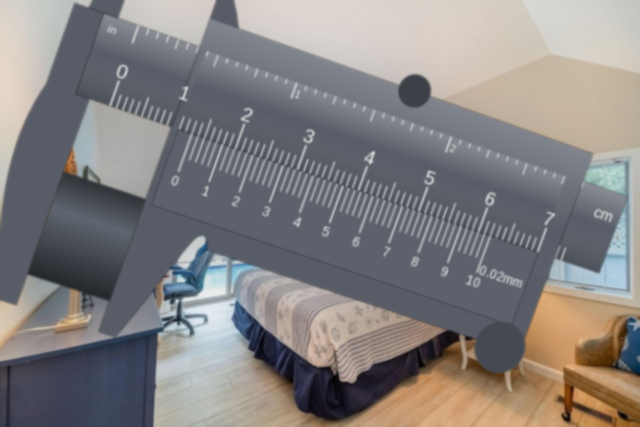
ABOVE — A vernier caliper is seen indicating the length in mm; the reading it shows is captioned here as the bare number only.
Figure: 13.0
